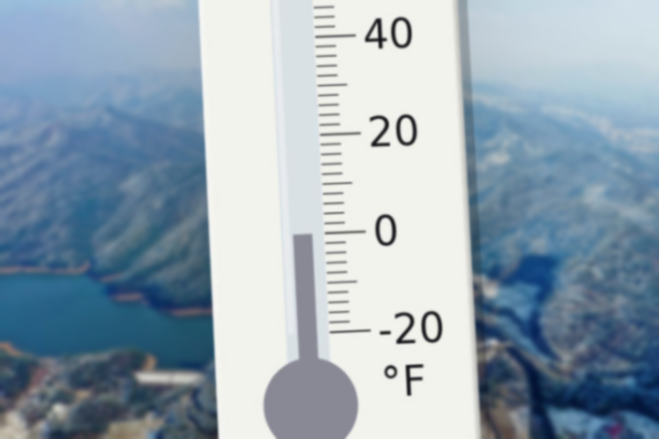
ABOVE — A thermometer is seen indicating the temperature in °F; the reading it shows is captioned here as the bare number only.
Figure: 0
